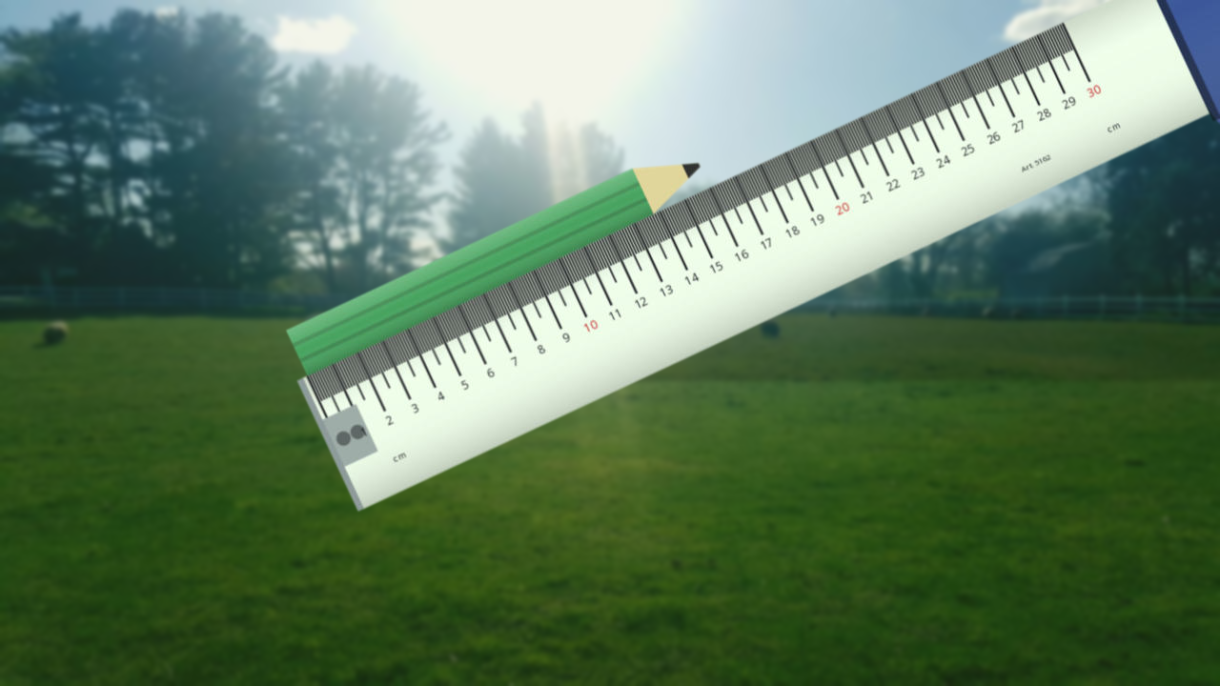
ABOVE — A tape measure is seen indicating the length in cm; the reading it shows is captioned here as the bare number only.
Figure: 16
